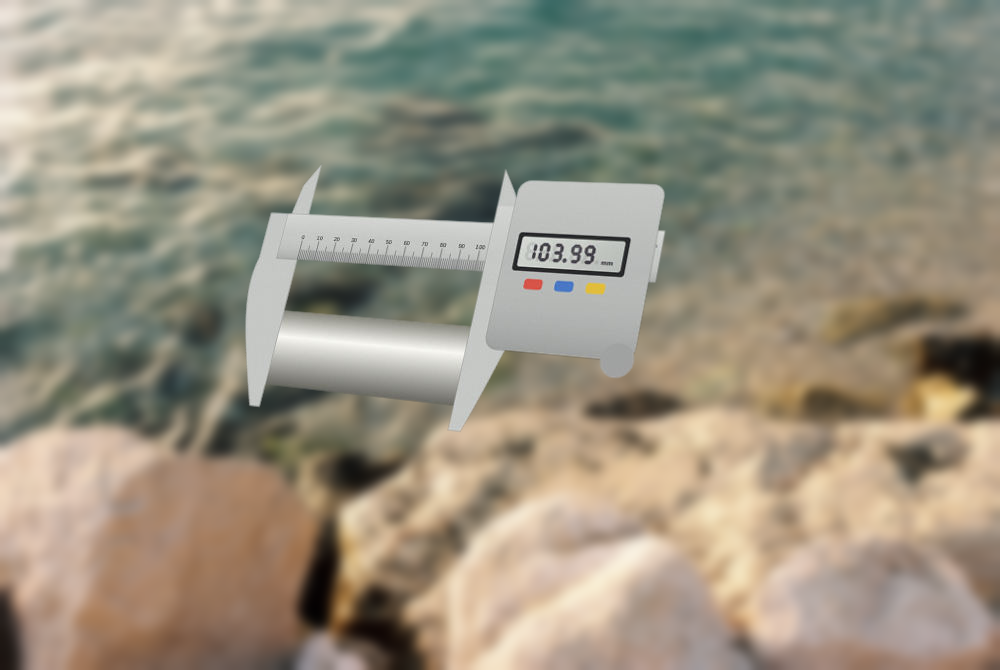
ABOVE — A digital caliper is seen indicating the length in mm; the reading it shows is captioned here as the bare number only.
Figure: 103.99
